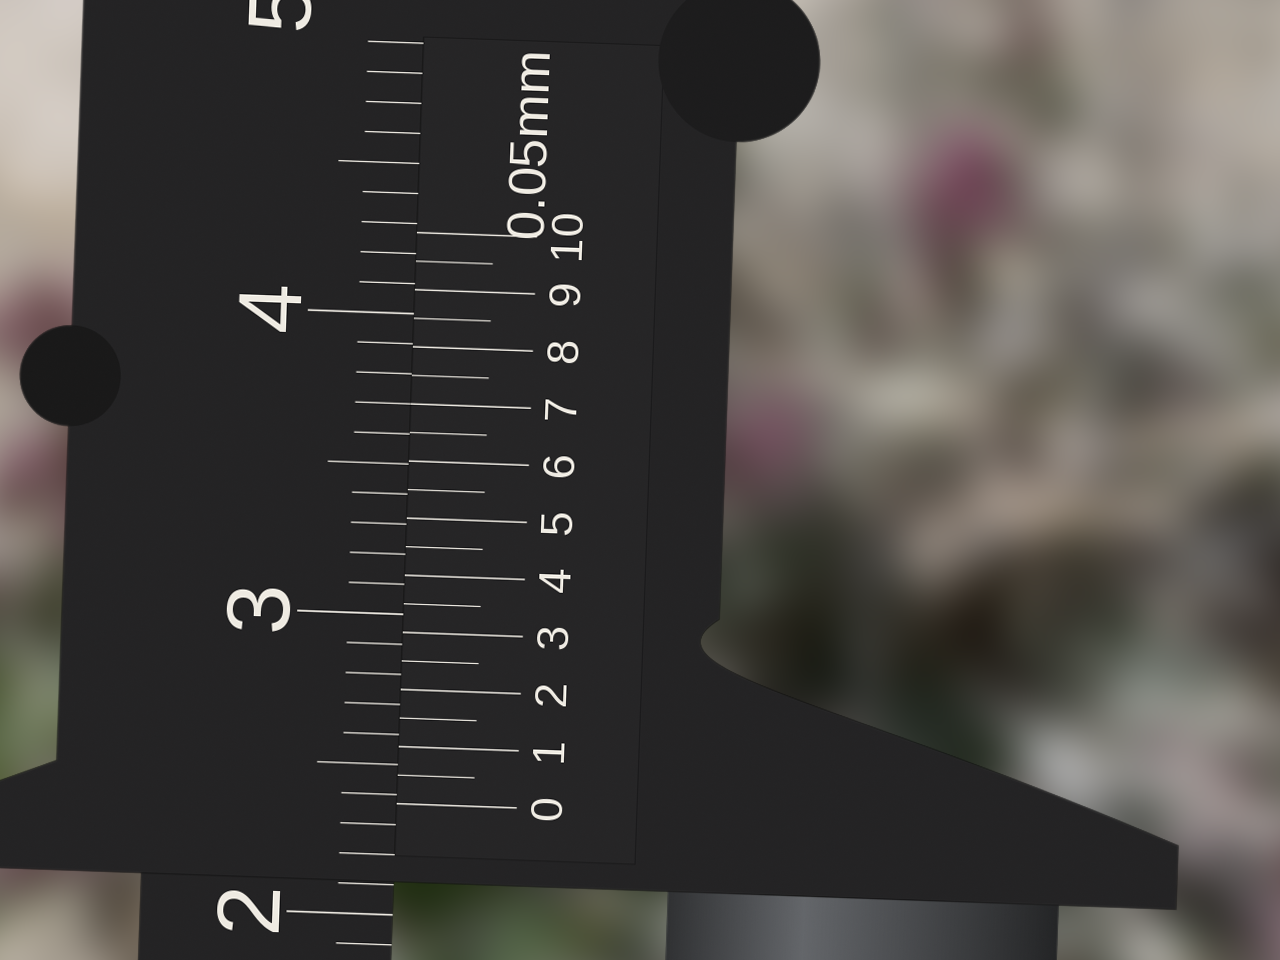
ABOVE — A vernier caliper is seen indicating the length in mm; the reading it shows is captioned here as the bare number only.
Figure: 23.70
